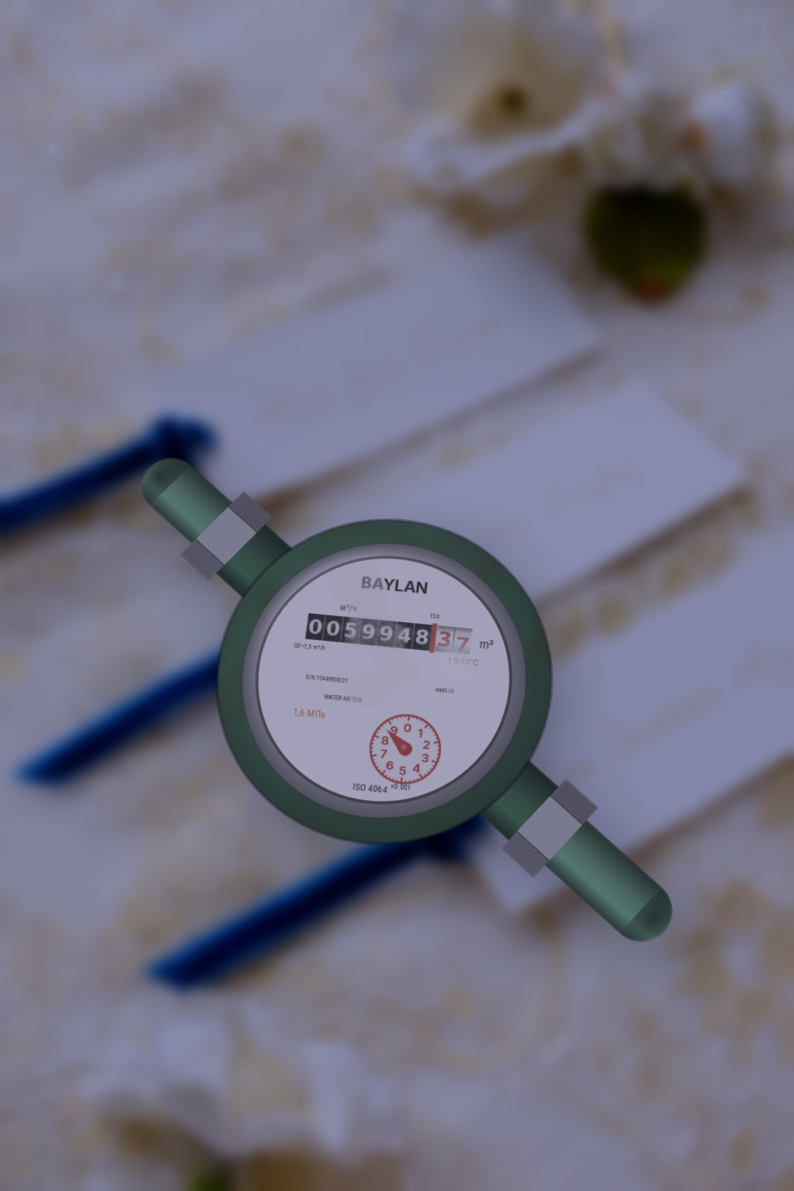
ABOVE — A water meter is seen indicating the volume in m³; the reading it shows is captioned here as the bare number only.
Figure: 59948.368
